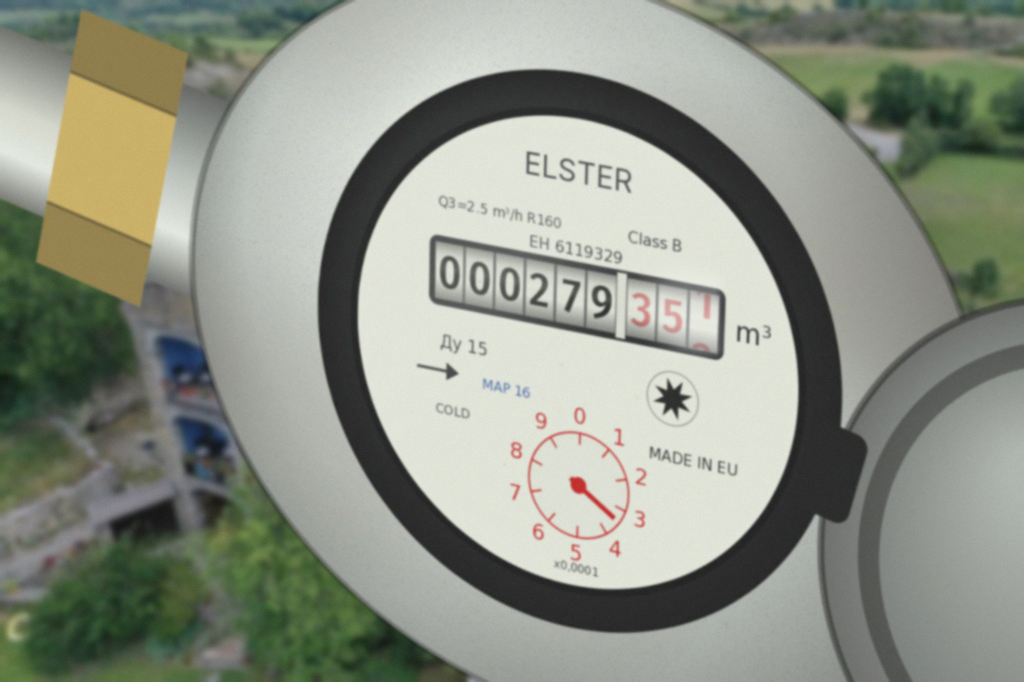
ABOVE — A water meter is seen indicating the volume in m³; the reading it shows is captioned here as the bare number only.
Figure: 279.3513
